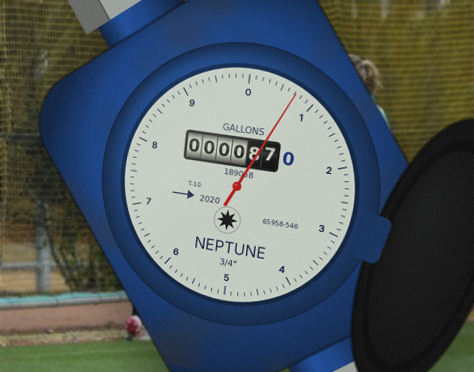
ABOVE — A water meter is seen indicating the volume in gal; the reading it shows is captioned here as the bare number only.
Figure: 870.7
